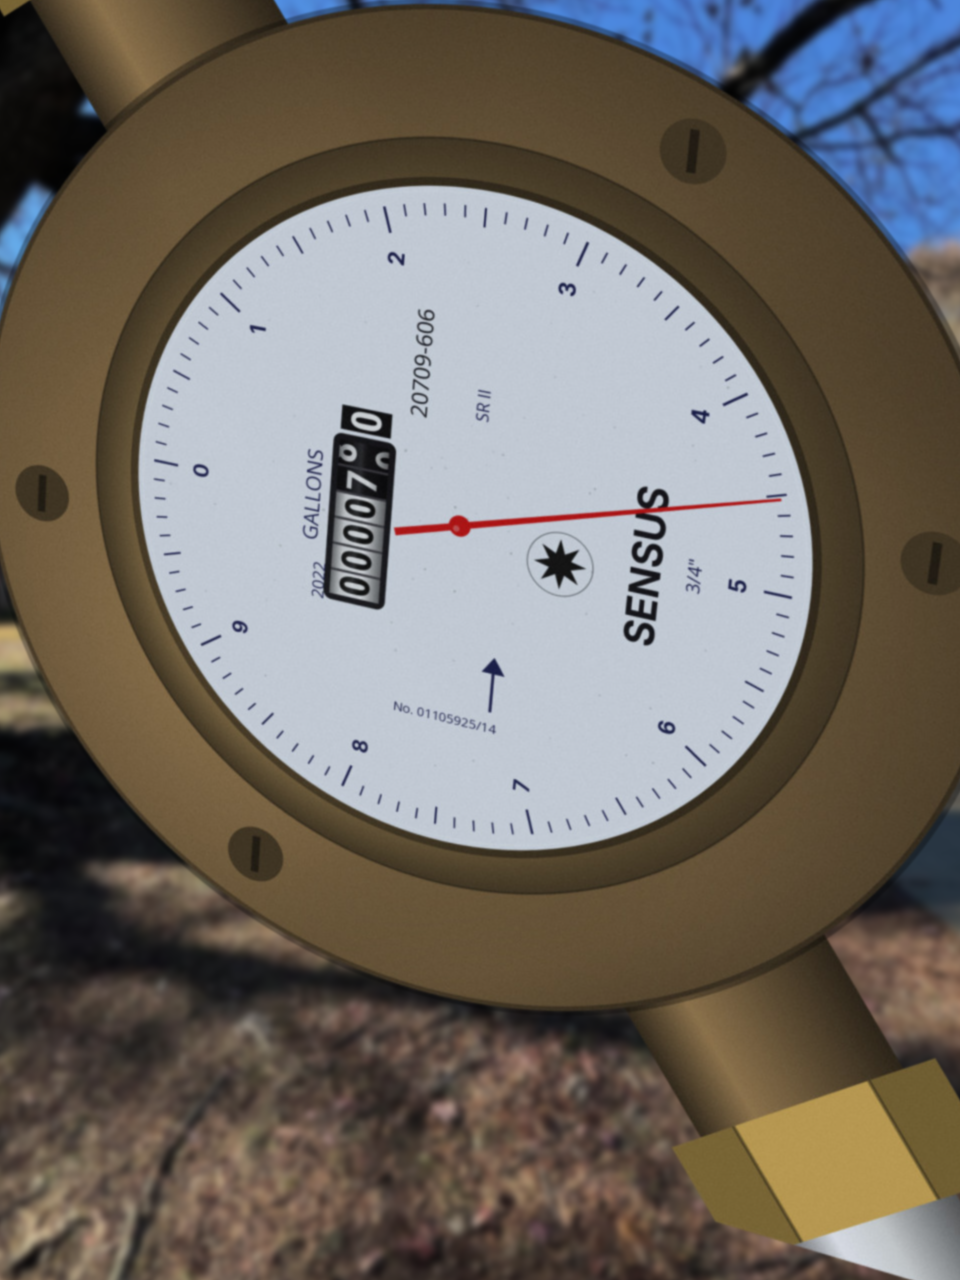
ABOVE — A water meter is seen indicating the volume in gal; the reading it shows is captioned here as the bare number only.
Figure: 784.5
